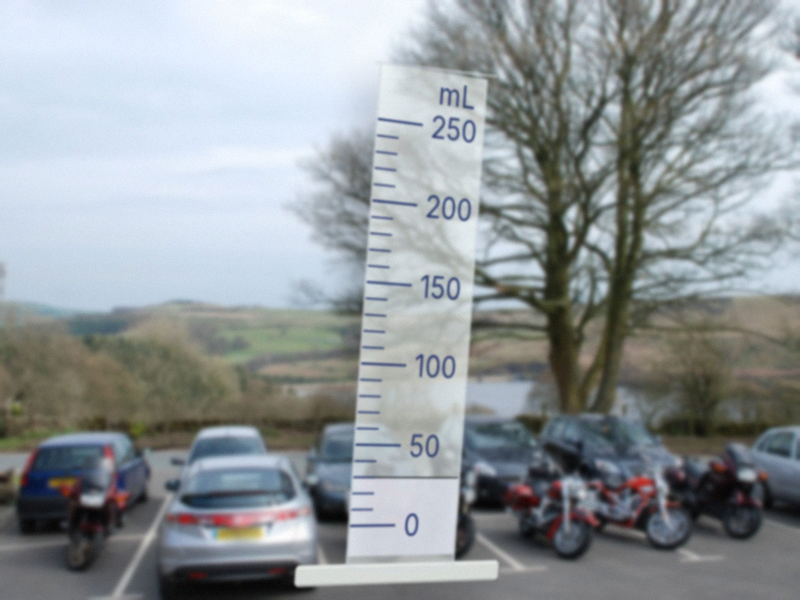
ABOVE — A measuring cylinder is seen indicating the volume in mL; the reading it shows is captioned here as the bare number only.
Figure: 30
